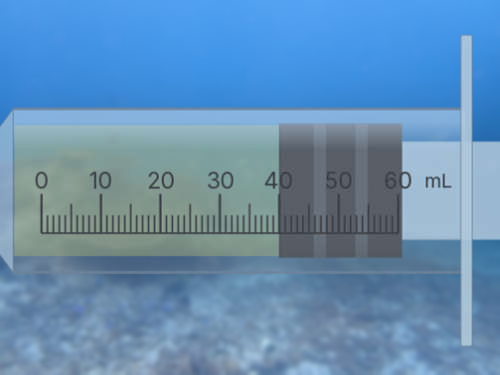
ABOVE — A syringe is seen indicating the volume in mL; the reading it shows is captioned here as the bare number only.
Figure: 40
